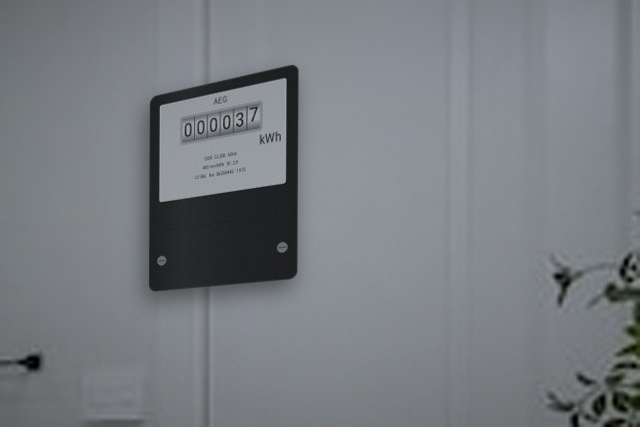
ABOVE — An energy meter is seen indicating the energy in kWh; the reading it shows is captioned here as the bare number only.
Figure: 37
